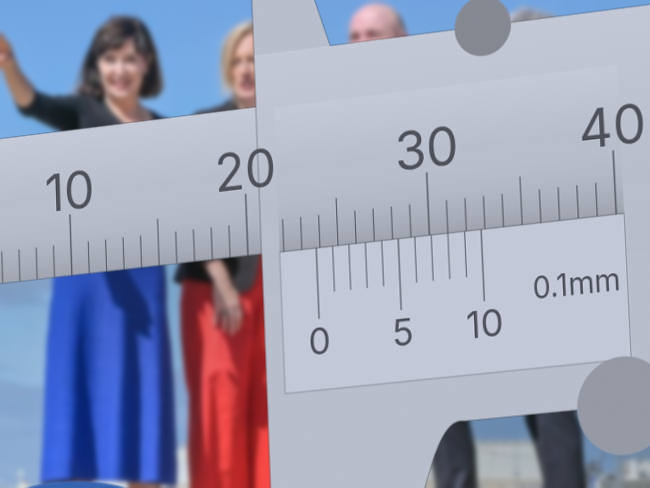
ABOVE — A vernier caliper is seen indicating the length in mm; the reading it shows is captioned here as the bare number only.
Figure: 23.8
